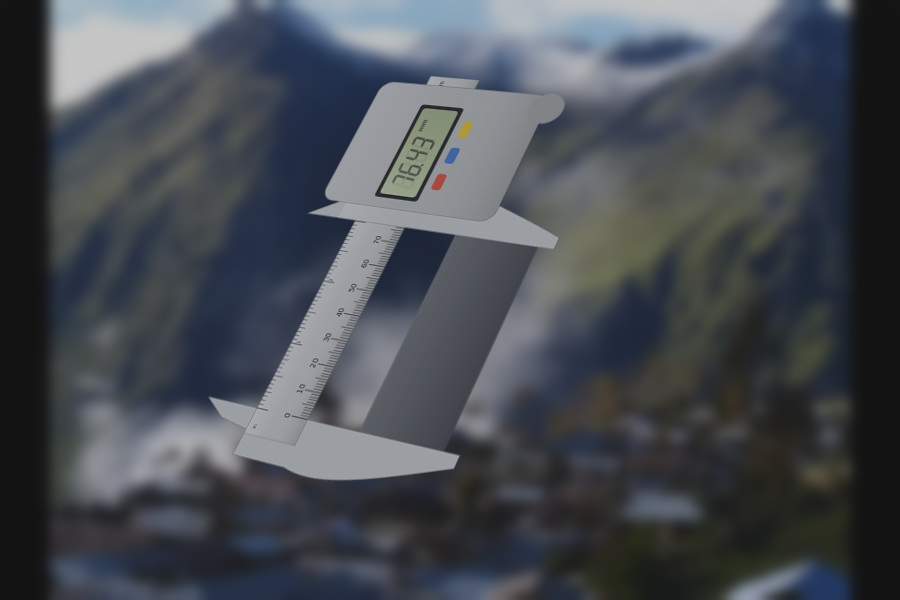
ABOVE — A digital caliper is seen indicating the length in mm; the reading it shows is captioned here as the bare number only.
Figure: 76.43
